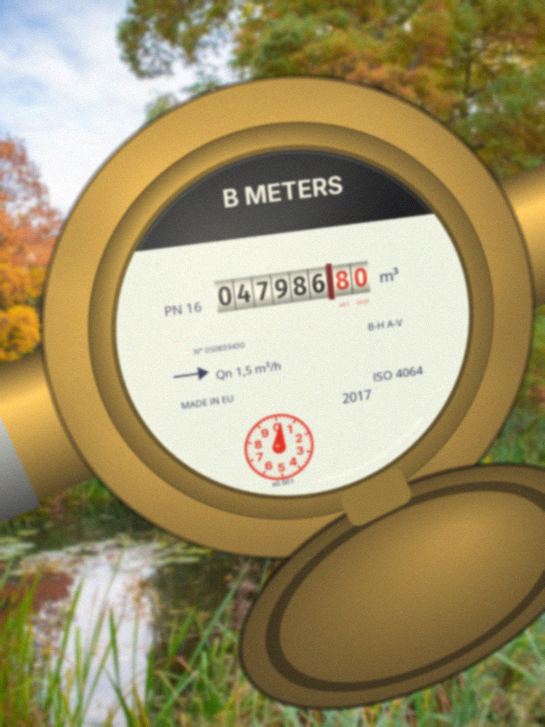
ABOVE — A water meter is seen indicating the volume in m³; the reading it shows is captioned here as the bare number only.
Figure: 47986.800
